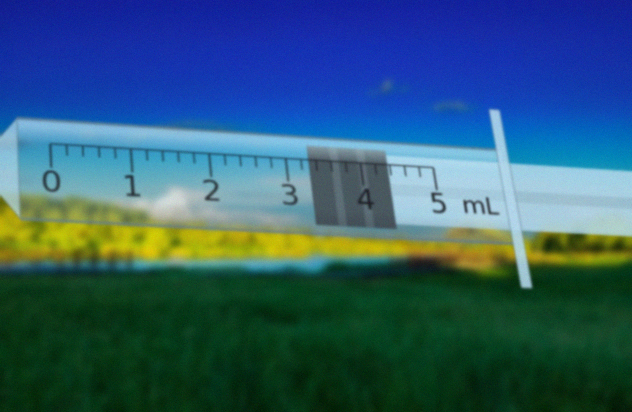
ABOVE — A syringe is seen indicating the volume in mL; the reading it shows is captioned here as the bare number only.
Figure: 3.3
